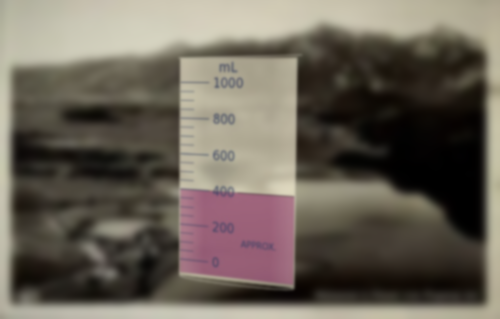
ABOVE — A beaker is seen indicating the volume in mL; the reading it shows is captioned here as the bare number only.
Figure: 400
